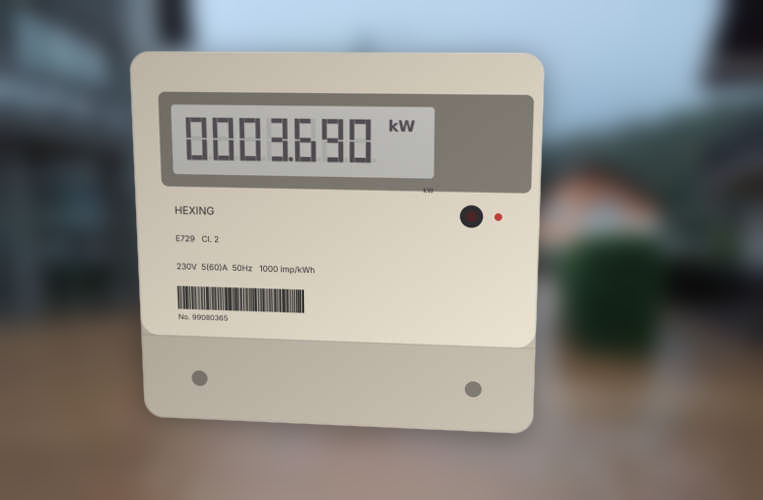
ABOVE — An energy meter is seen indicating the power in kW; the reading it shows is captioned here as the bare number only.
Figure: 3.690
